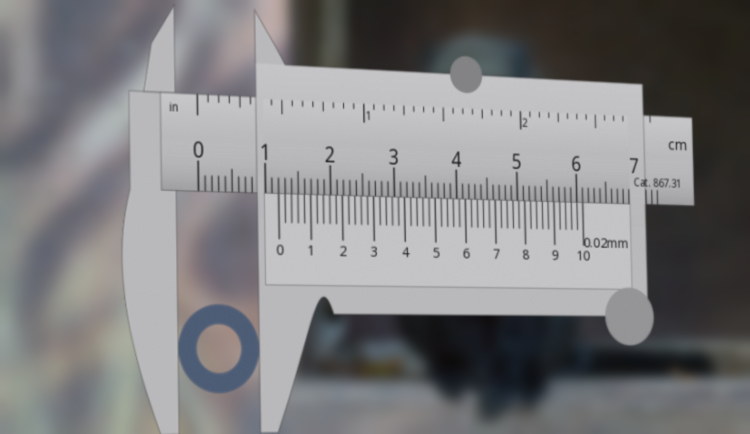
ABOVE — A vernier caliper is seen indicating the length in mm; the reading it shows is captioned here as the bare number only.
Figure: 12.0
